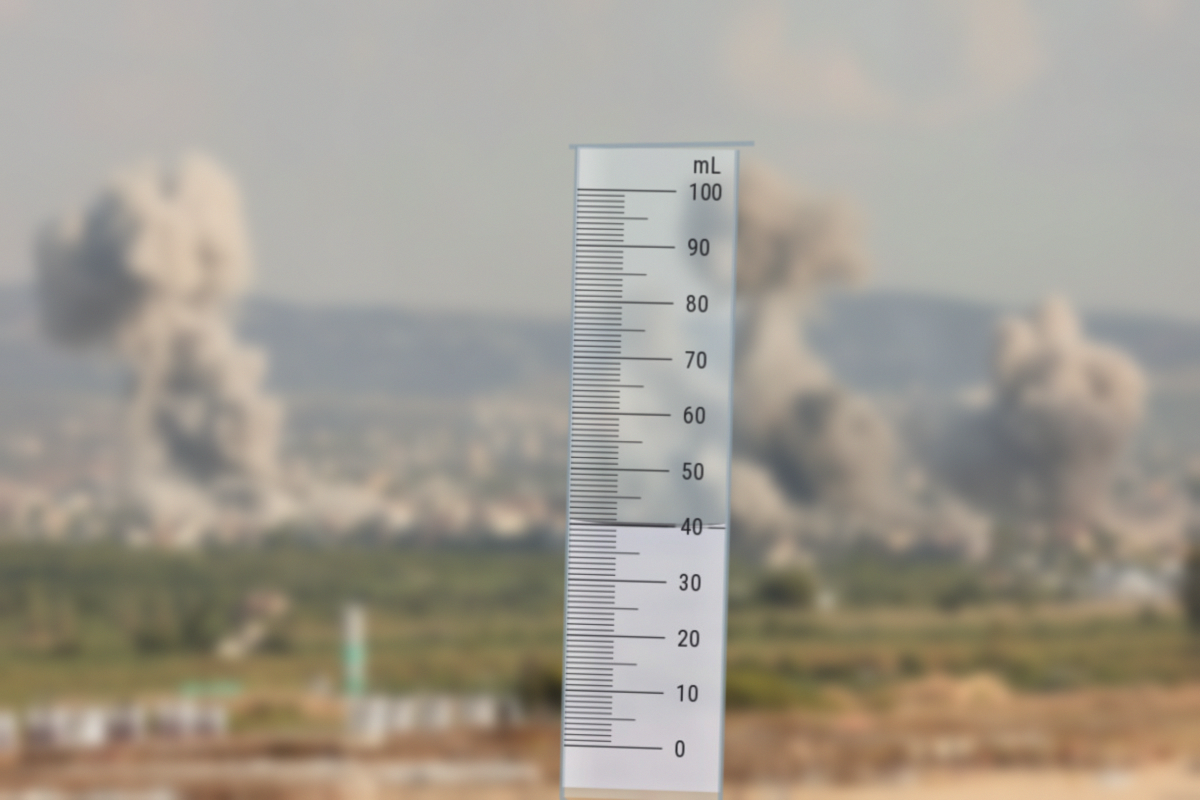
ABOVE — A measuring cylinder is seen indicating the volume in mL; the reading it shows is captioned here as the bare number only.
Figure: 40
